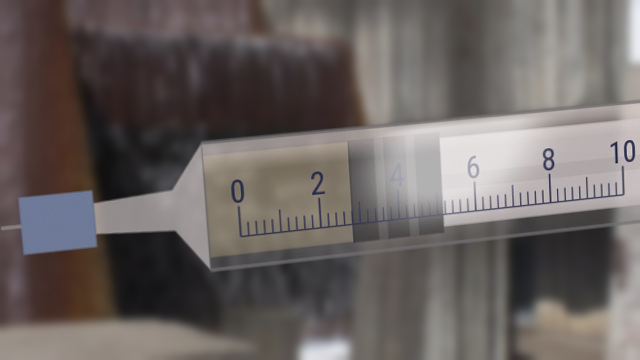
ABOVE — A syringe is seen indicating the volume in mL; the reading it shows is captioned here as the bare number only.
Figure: 2.8
